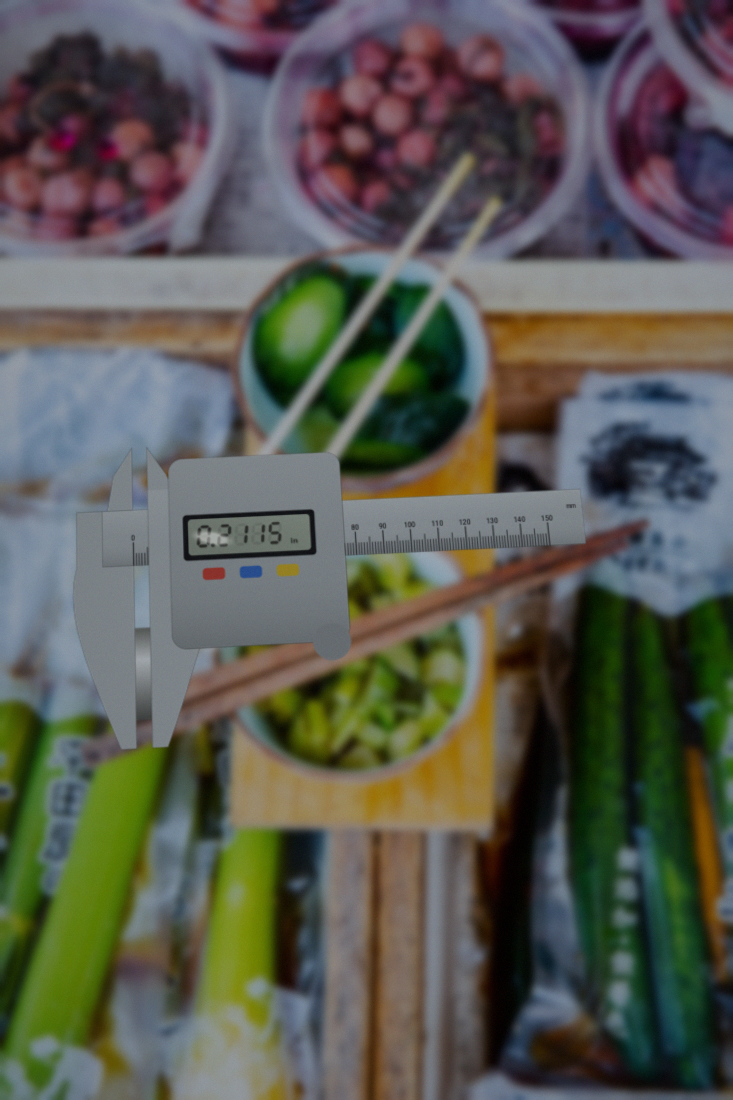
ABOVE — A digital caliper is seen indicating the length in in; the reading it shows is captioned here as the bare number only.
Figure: 0.2115
